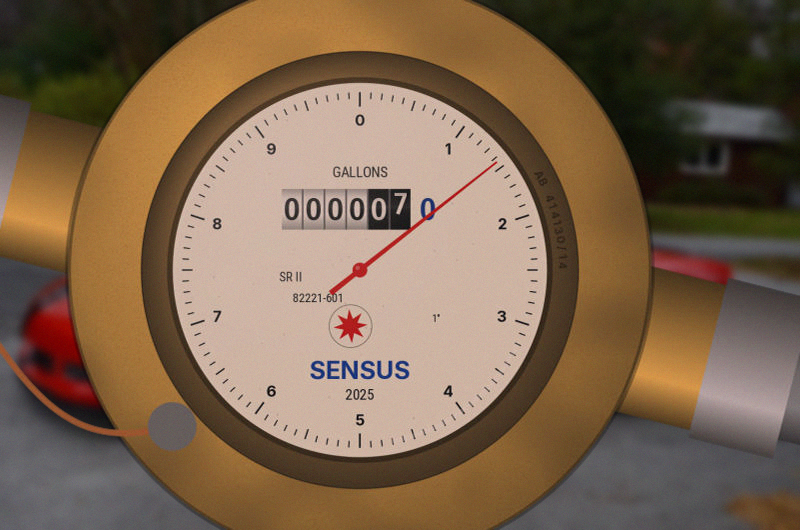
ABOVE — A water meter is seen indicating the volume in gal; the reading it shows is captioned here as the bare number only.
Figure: 71.4
